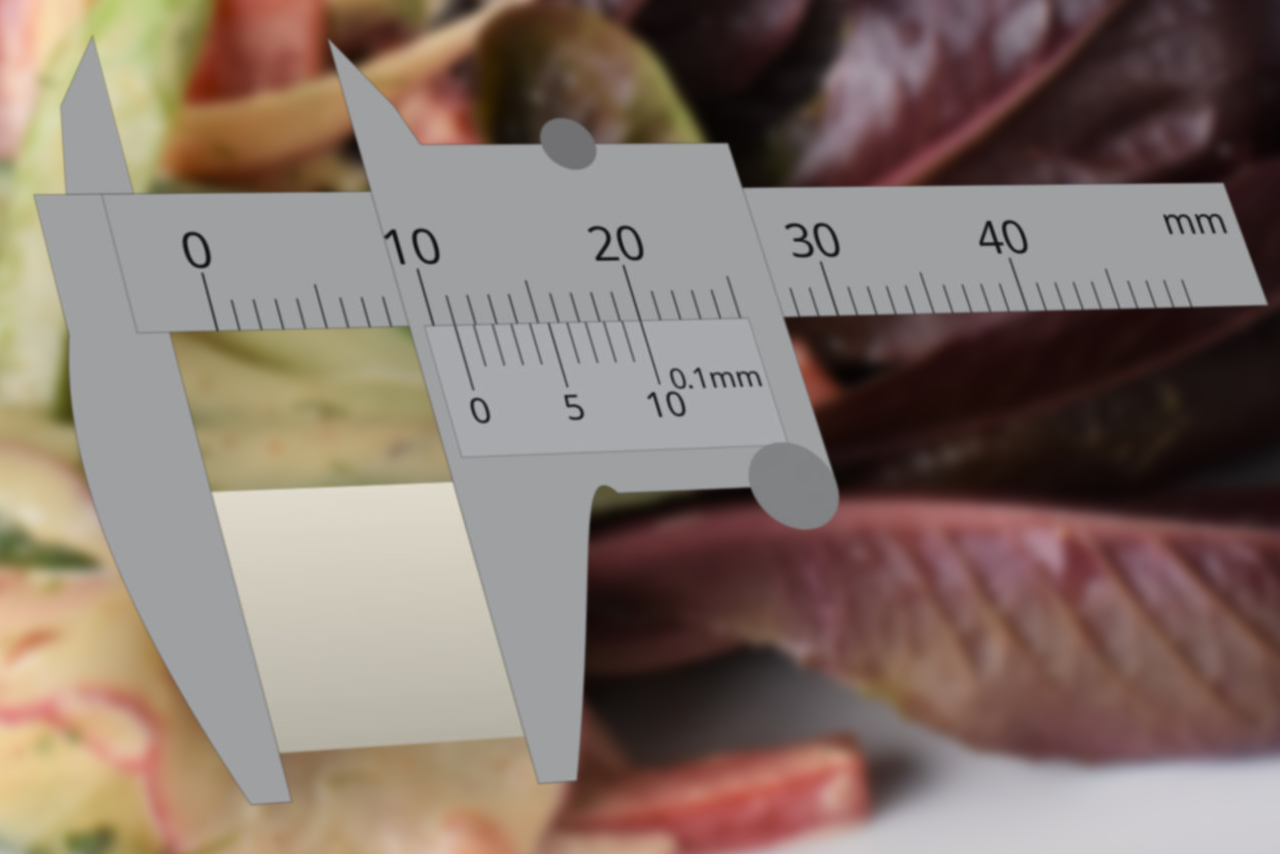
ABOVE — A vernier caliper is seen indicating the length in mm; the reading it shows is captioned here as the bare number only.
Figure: 11.0
